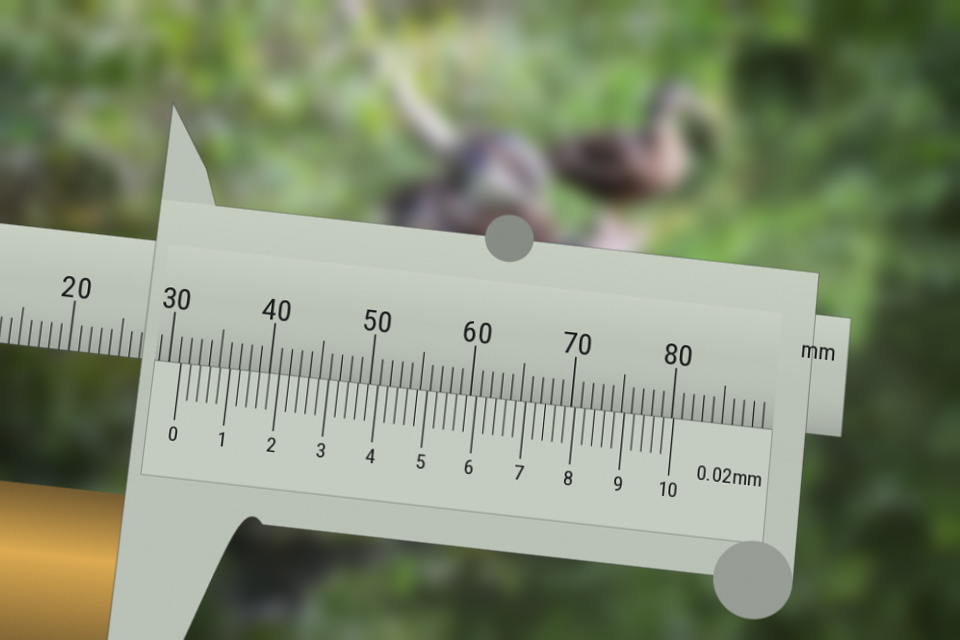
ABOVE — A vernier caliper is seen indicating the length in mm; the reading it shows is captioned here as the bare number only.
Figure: 31.2
